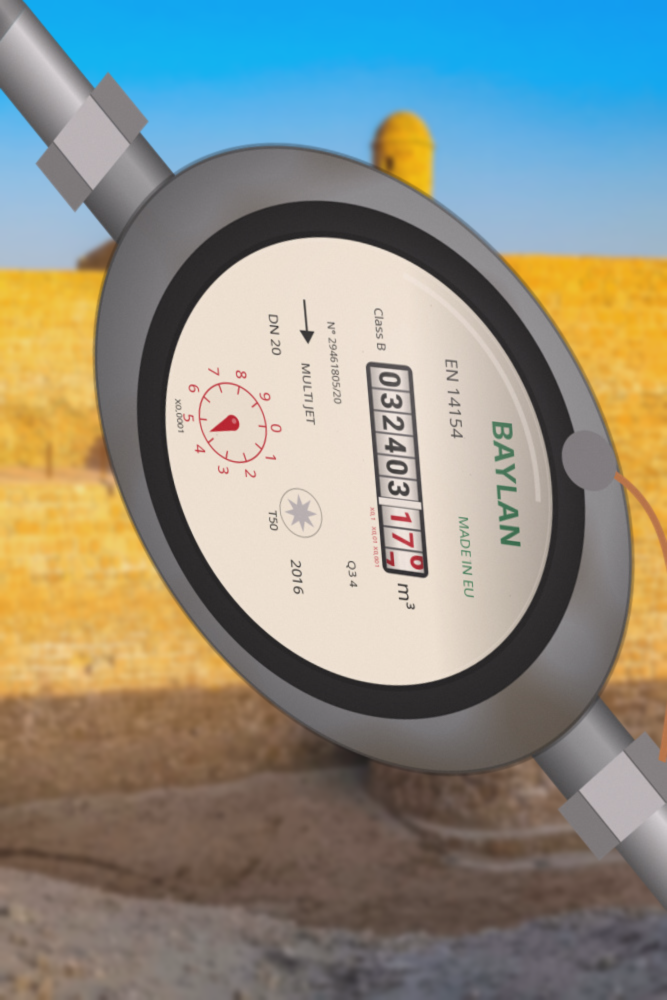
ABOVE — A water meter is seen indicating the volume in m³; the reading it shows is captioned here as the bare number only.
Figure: 32403.1764
